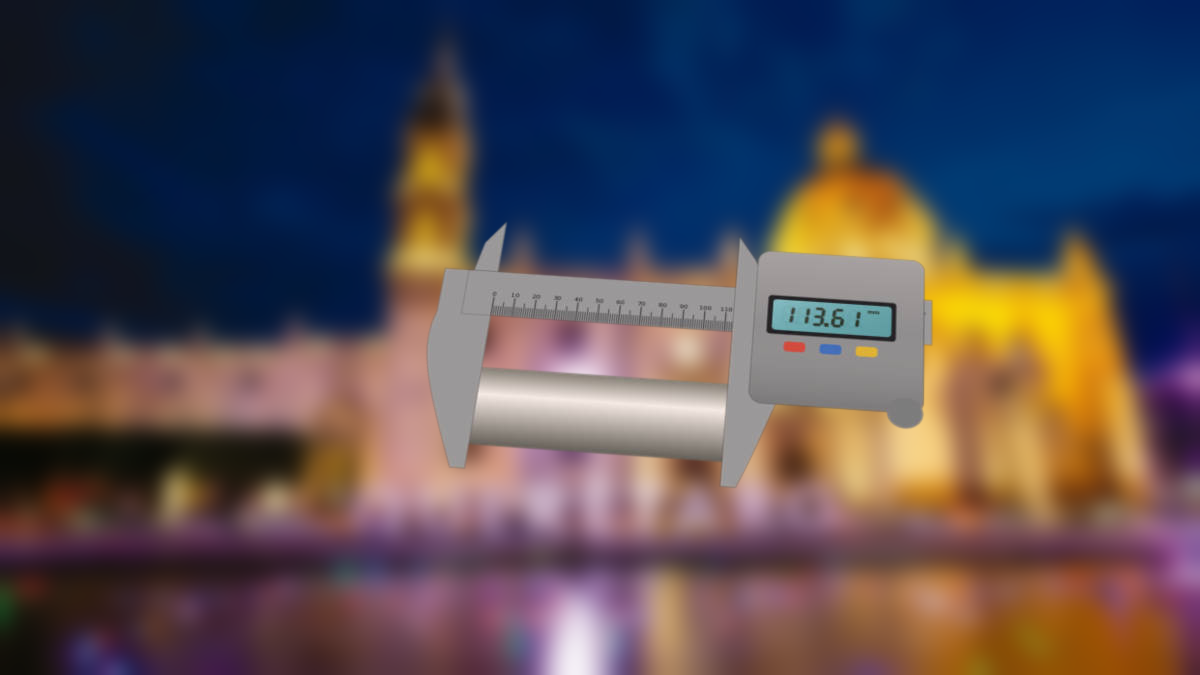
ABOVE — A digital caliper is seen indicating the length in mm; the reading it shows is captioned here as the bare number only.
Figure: 113.61
